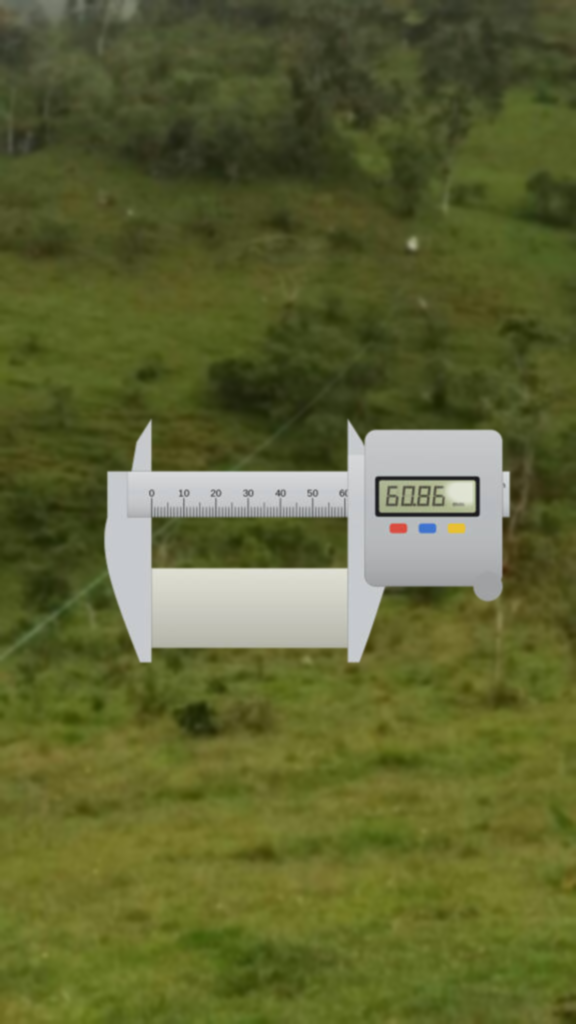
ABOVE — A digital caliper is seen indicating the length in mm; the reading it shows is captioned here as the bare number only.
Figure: 60.86
